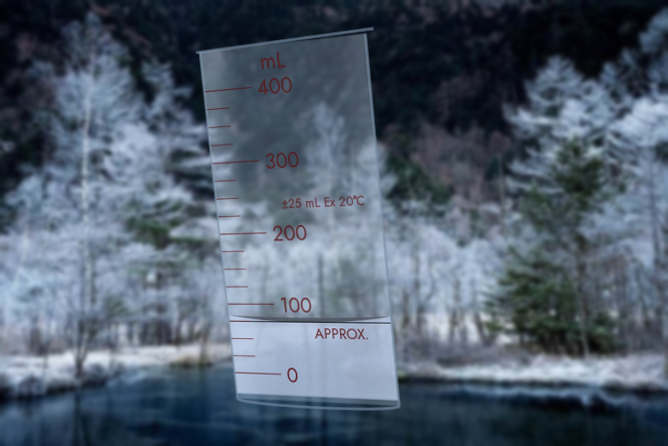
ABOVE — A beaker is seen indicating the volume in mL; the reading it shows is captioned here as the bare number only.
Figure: 75
